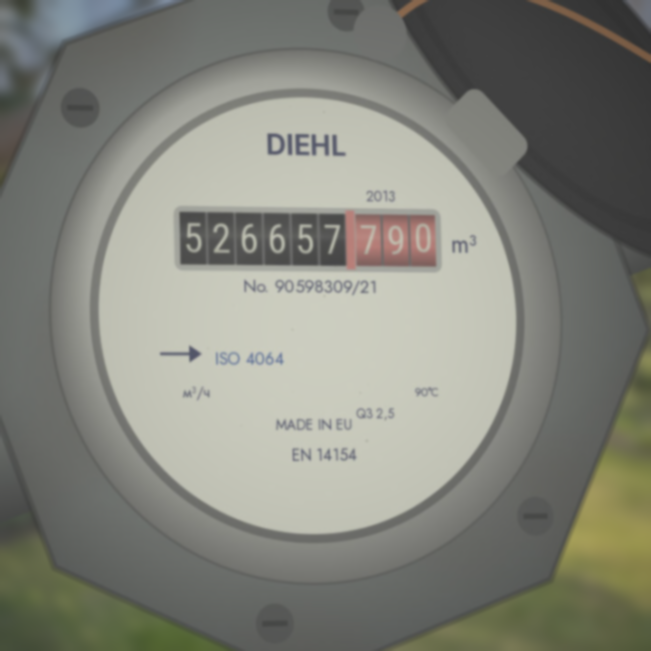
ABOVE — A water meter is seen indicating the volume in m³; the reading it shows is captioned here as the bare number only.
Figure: 526657.790
